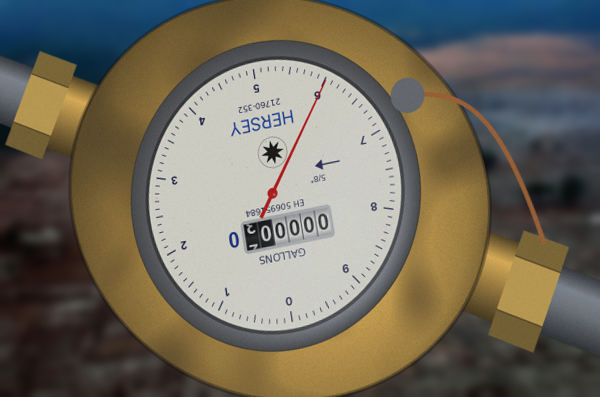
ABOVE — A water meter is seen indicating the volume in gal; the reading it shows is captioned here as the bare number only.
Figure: 26.0
